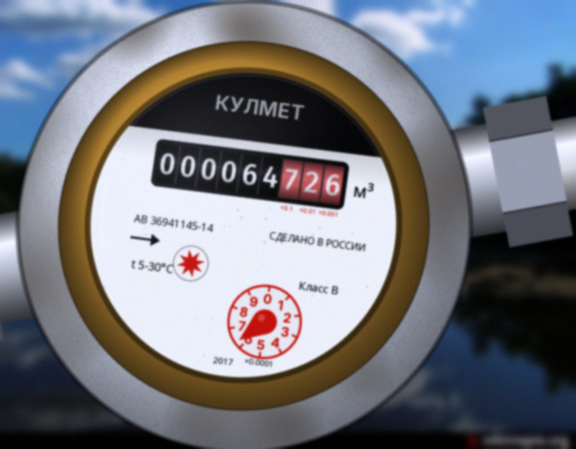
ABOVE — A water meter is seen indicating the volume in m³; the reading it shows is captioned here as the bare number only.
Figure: 64.7266
